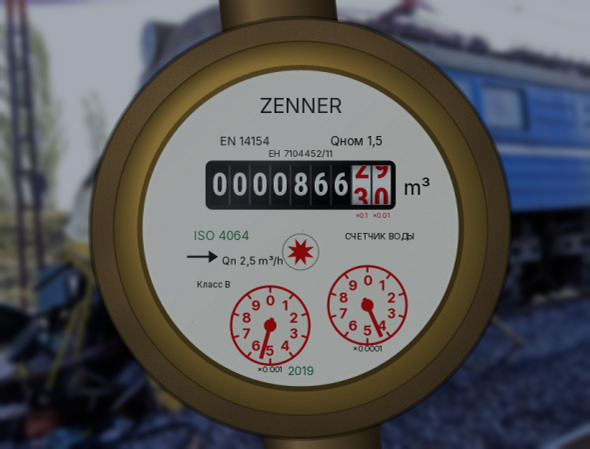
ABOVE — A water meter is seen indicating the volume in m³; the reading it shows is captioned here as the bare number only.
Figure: 866.2954
